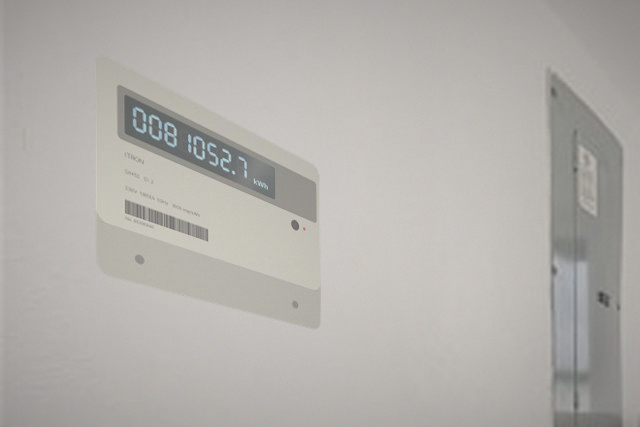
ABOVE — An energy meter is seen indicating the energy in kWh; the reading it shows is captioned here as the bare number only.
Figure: 81052.7
